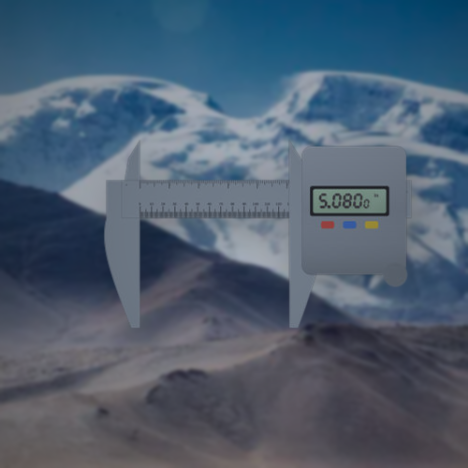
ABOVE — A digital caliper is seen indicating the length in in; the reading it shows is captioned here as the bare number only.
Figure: 5.0800
